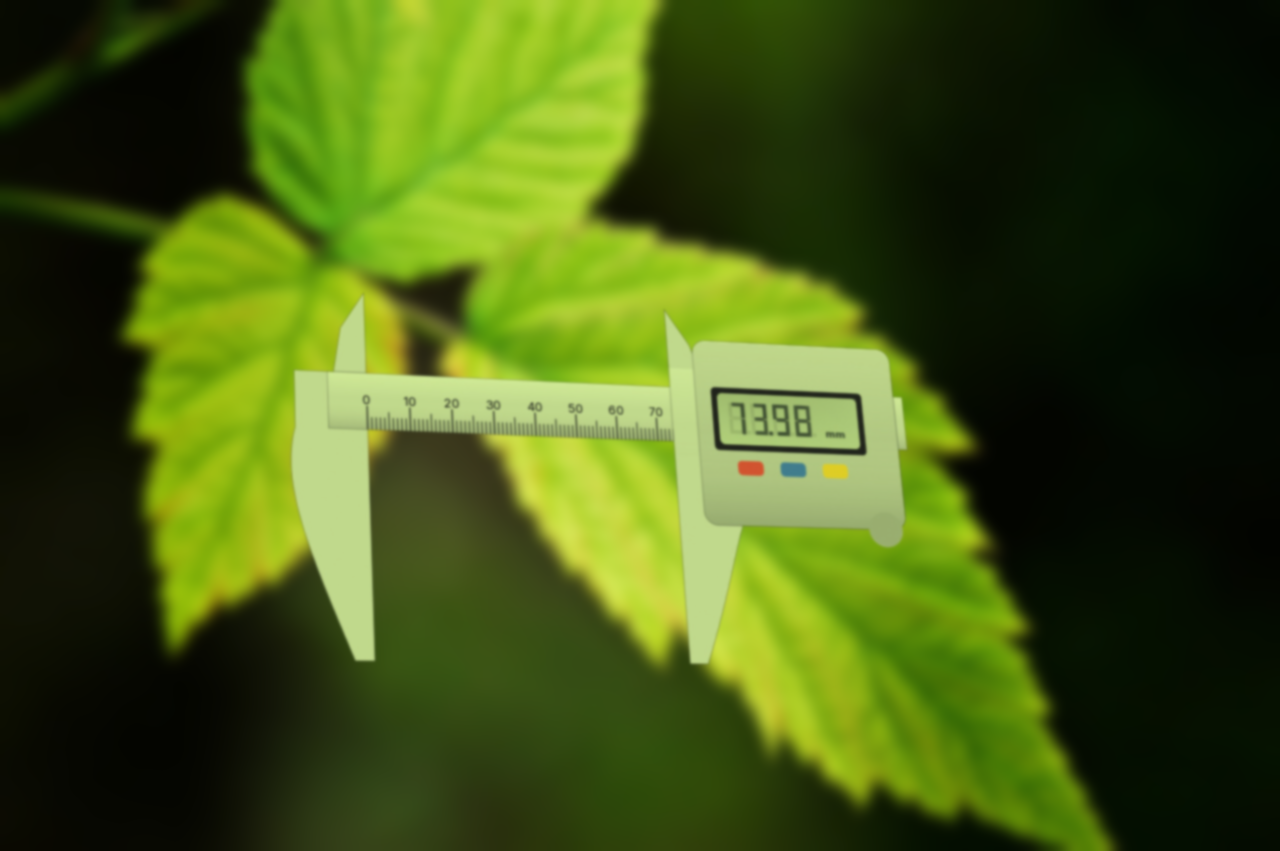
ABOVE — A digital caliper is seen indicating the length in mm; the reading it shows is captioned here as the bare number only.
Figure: 73.98
